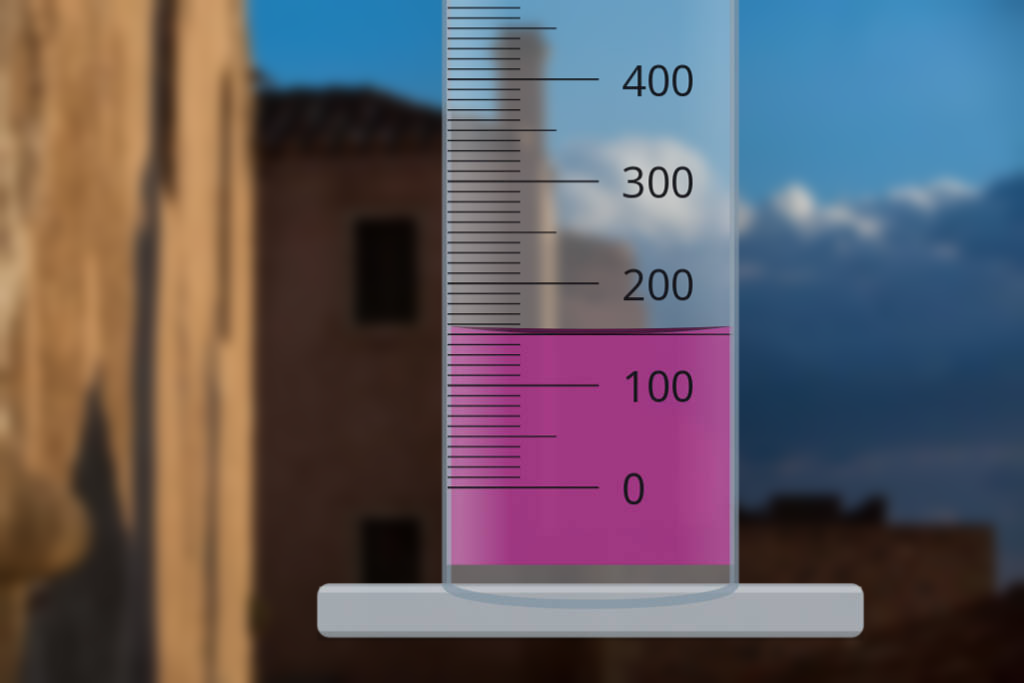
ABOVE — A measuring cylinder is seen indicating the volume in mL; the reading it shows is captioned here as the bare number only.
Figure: 150
